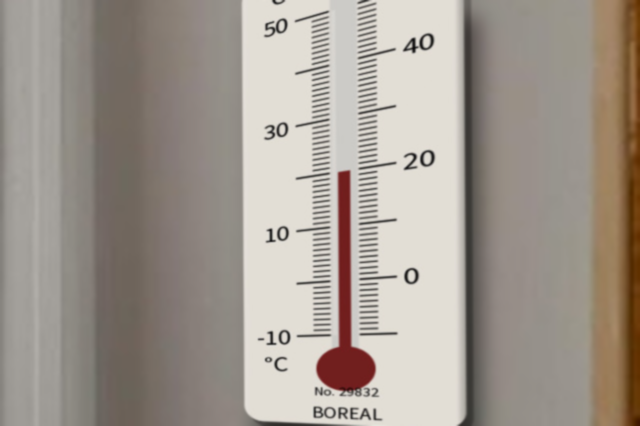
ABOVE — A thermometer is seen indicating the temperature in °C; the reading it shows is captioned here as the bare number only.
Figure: 20
